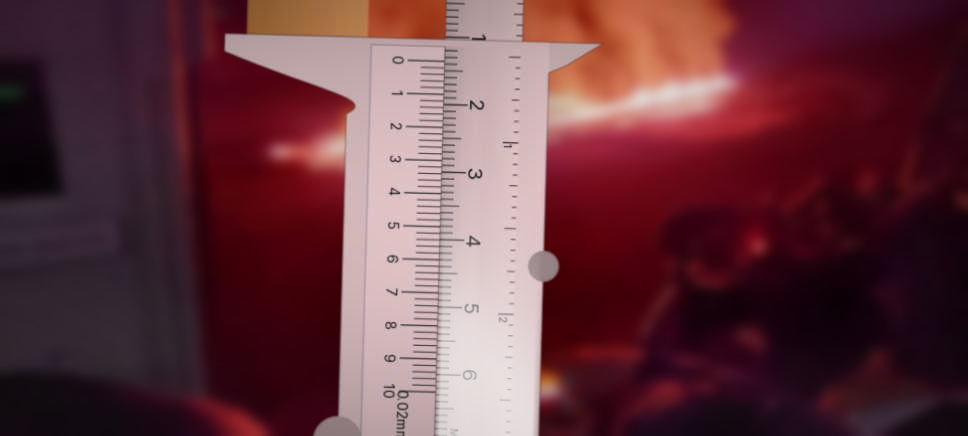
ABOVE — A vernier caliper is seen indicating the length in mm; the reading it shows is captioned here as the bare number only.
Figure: 13.6
